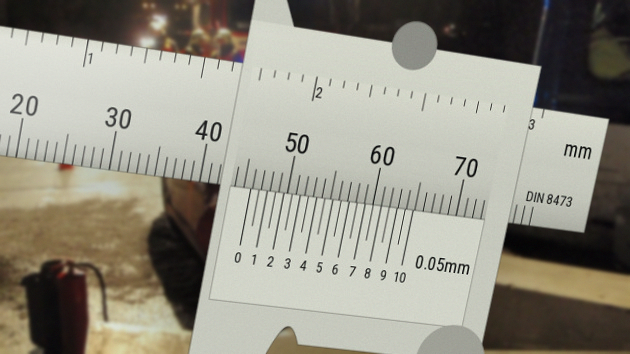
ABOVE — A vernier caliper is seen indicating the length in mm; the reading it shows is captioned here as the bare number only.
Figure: 45.8
